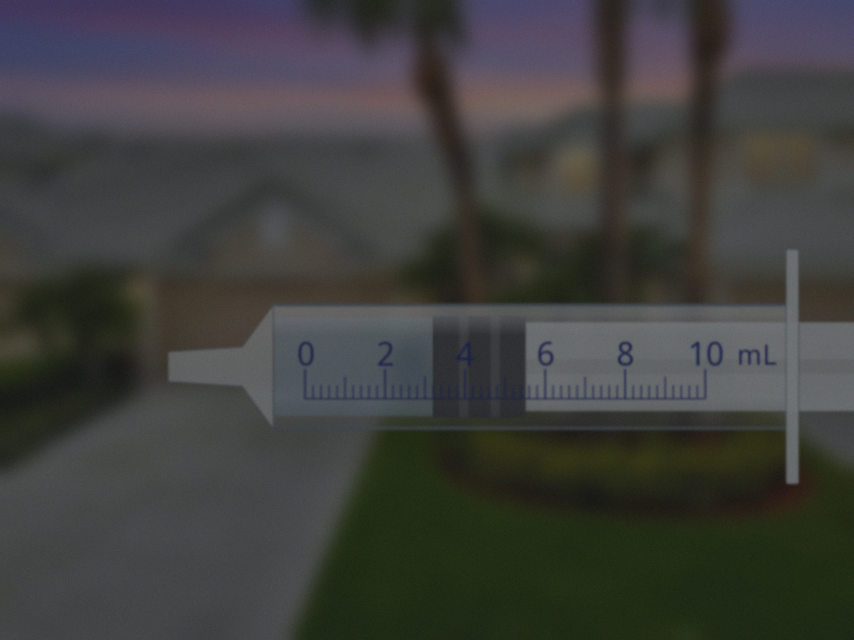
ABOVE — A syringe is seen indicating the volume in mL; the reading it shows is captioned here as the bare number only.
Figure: 3.2
